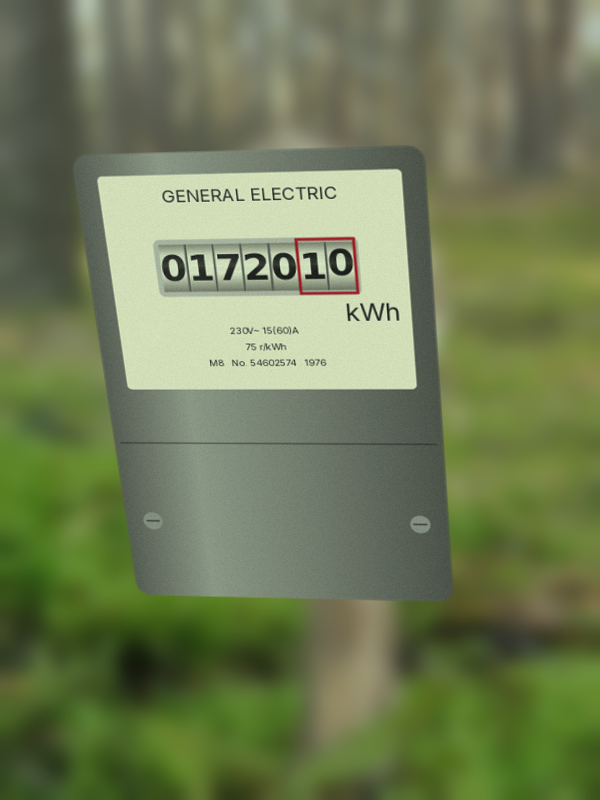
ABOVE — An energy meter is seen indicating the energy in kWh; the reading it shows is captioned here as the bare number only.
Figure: 1720.10
